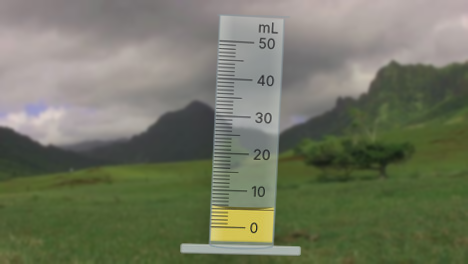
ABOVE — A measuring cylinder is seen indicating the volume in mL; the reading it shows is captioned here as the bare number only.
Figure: 5
